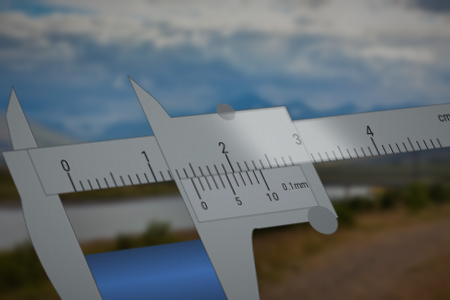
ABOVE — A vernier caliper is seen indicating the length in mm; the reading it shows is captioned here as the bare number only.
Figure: 14.4
